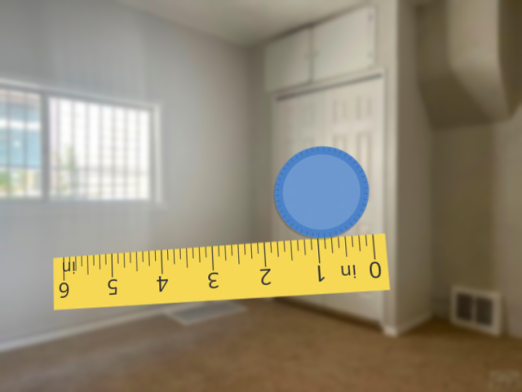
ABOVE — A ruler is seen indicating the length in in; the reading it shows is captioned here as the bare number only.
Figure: 1.75
